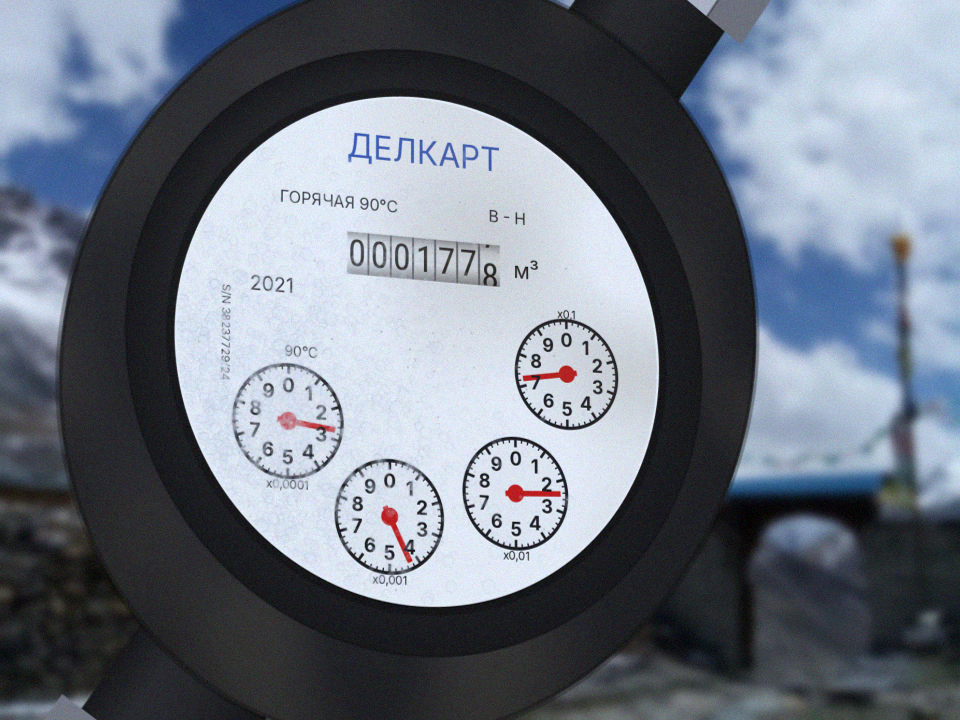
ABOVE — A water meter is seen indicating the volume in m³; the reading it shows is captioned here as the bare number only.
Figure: 1777.7242
